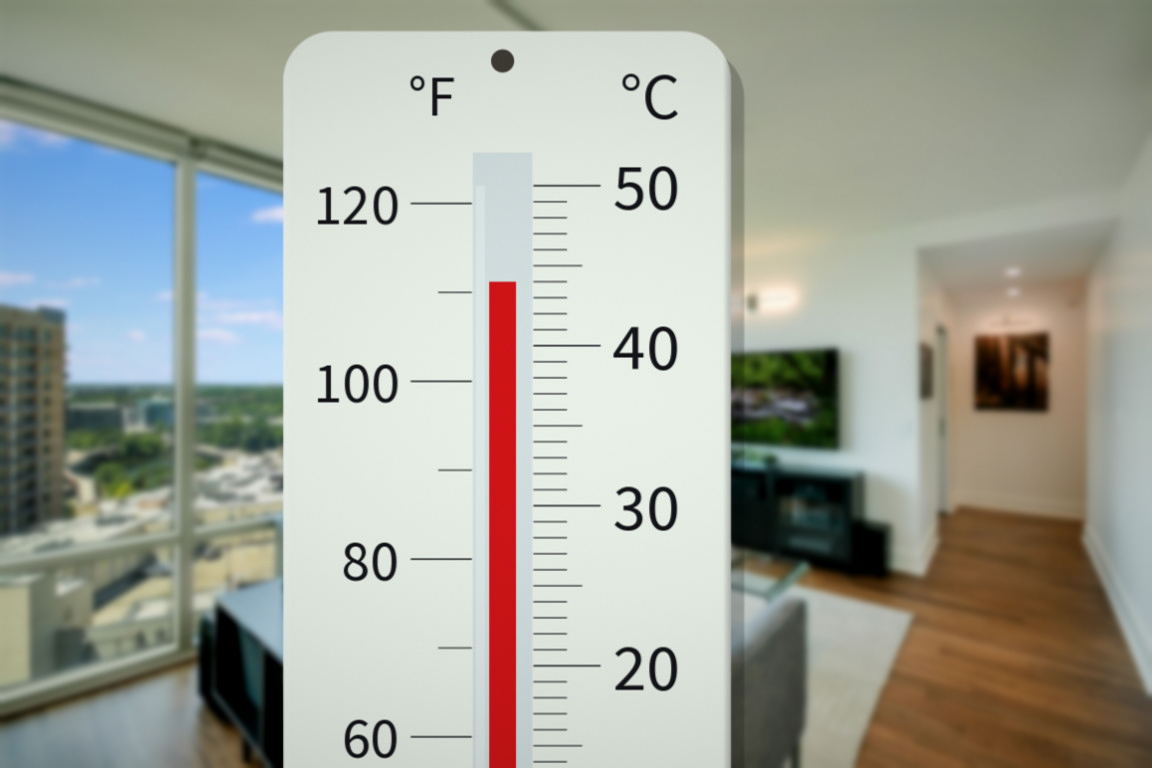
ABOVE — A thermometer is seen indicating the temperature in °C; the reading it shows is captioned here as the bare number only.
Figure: 44
